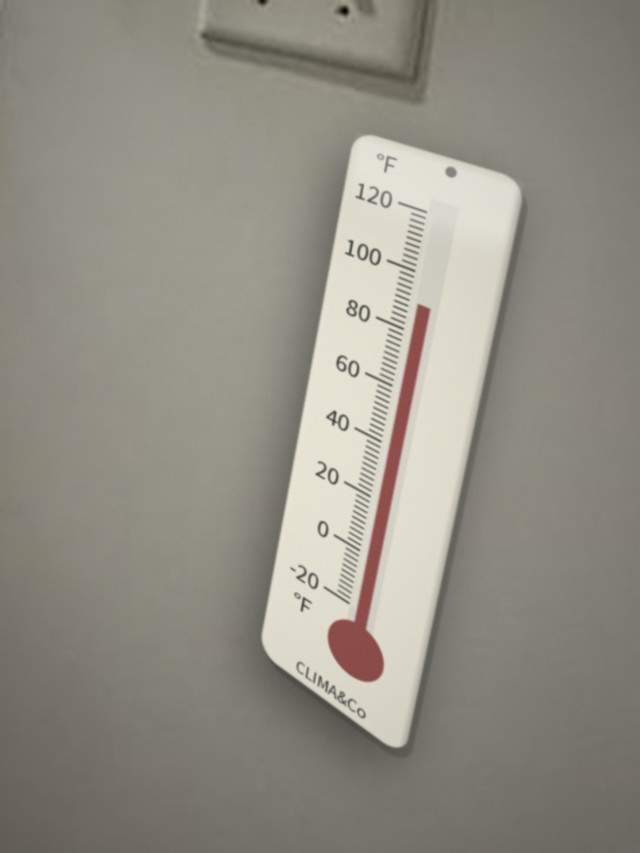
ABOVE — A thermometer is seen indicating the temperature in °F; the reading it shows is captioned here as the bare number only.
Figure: 90
